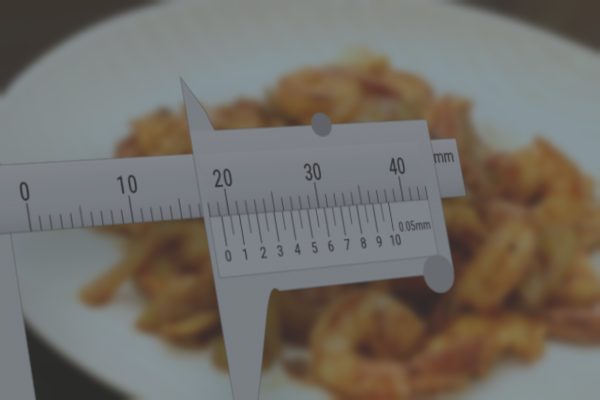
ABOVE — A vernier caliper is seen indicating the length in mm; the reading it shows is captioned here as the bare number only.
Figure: 19.2
